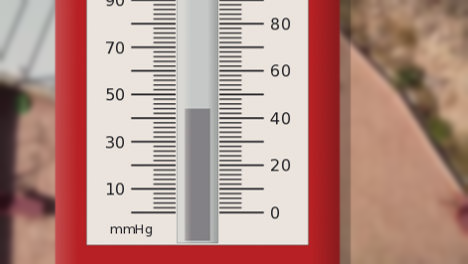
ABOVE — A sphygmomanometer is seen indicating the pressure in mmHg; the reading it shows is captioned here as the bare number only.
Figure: 44
